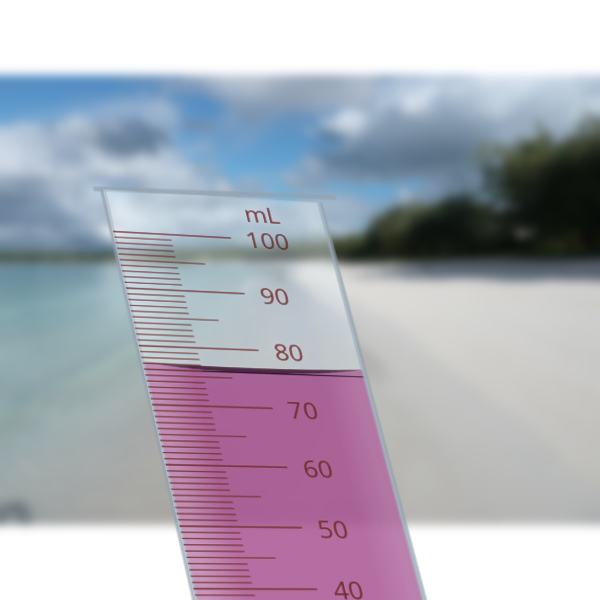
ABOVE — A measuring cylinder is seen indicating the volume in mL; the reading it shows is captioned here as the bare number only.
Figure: 76
